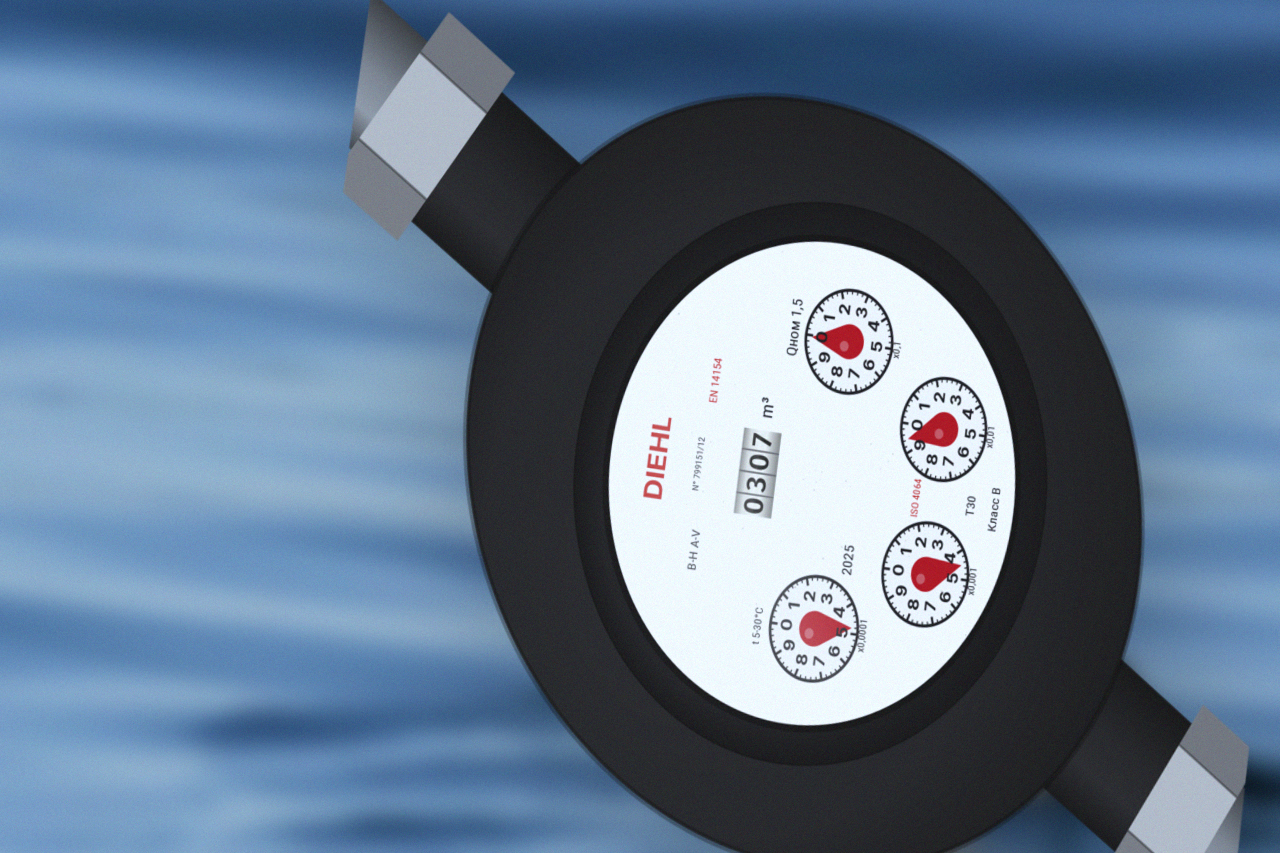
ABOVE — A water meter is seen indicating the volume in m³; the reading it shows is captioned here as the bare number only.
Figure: 306.9944
